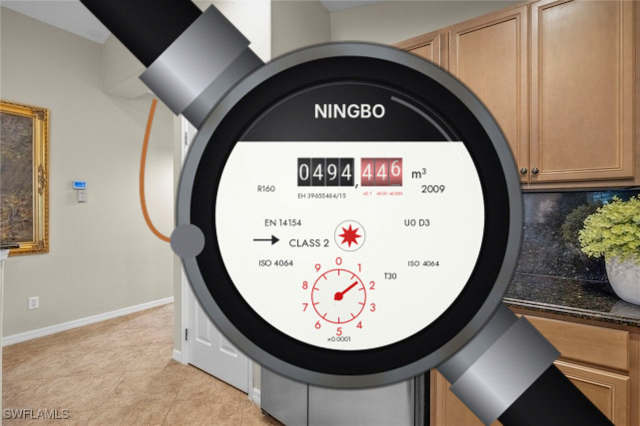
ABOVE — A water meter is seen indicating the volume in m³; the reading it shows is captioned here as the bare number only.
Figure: 494.4461
